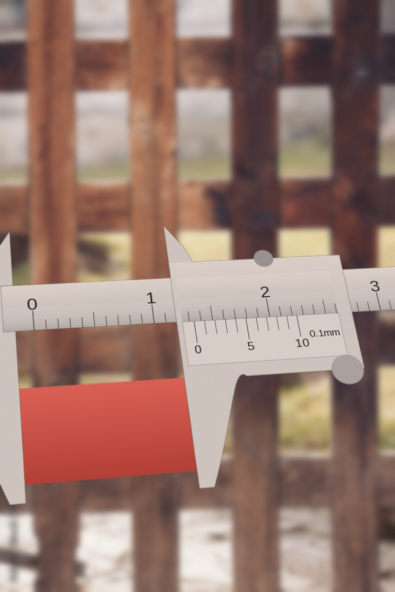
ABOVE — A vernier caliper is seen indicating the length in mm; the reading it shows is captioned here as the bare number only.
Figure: 13.4
